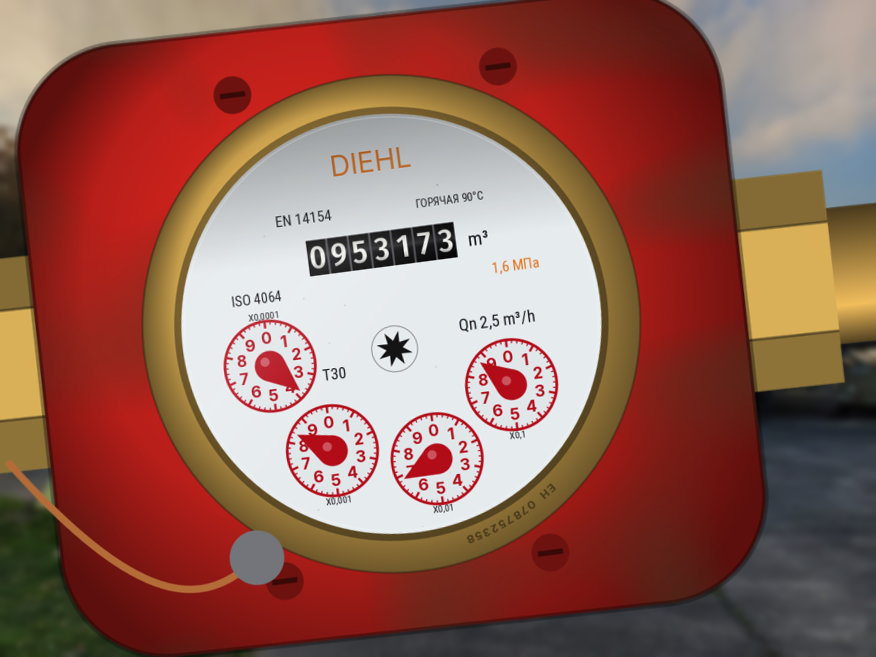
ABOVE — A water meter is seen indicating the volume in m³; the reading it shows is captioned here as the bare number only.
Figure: 953173.8683
